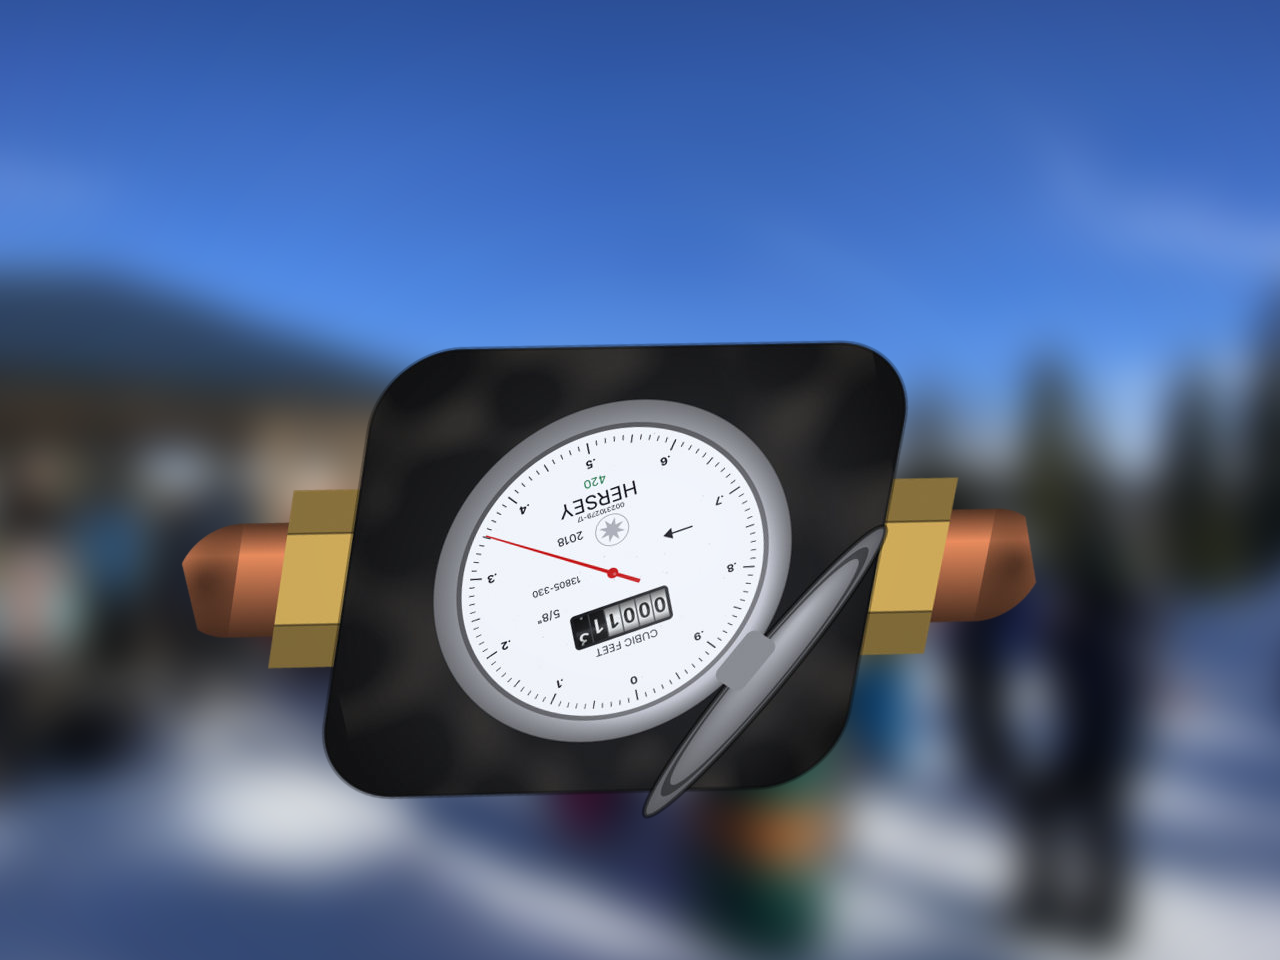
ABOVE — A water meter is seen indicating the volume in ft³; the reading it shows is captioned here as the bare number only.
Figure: 113.35
